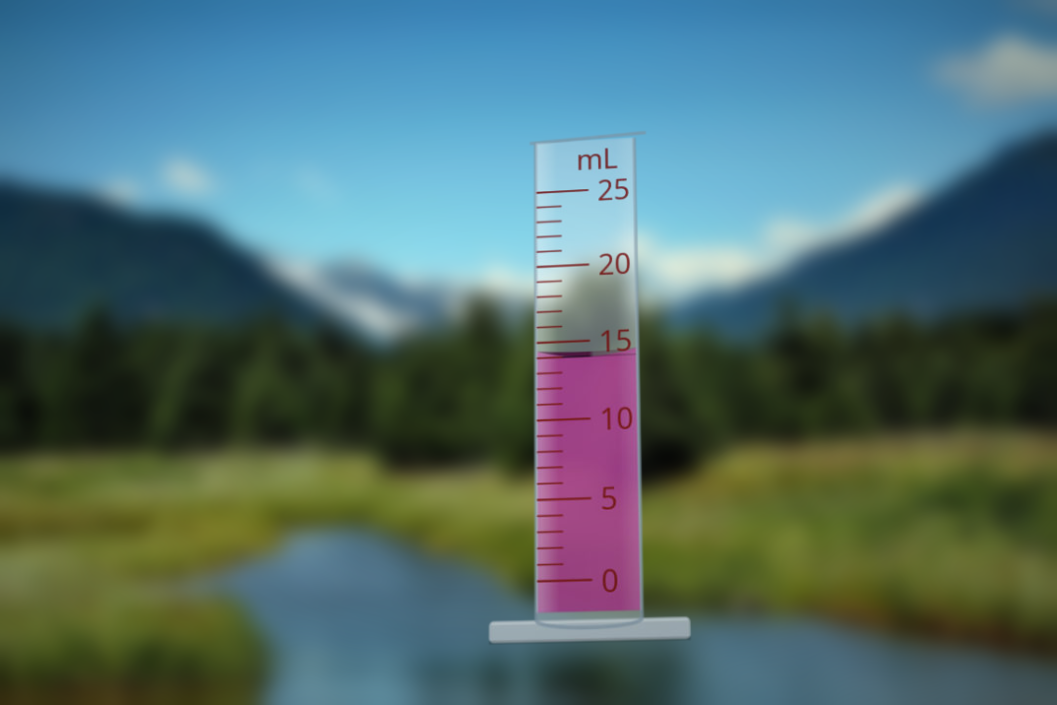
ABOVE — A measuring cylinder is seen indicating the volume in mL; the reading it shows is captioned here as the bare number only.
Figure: 14
